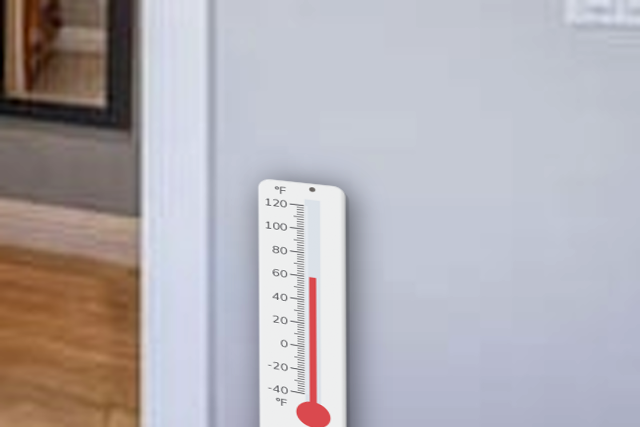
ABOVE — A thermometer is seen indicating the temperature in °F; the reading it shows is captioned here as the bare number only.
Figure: 60
